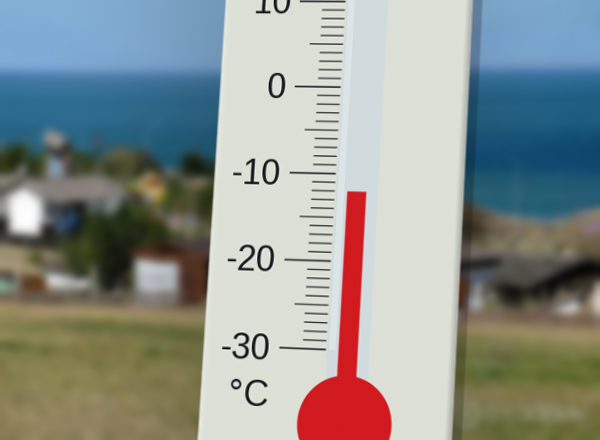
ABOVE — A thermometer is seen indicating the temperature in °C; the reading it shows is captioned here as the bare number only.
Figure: -12
